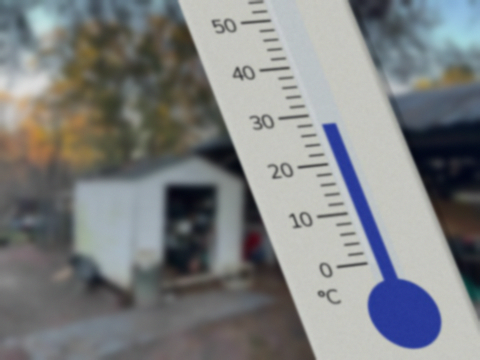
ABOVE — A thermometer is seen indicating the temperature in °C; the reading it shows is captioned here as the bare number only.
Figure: 28
